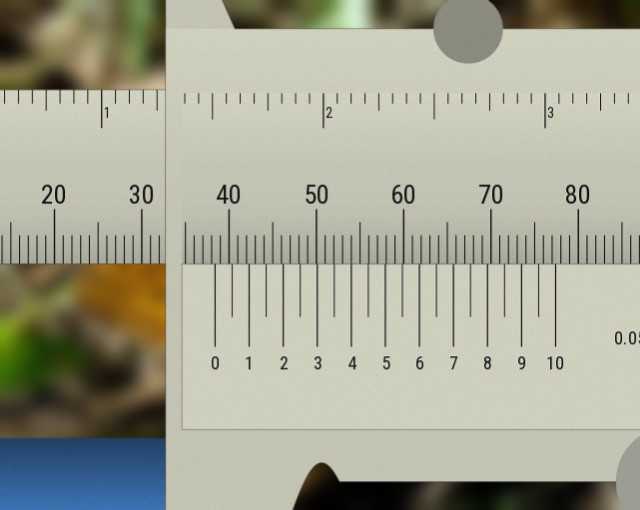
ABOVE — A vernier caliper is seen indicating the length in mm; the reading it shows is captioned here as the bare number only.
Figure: 38.4
